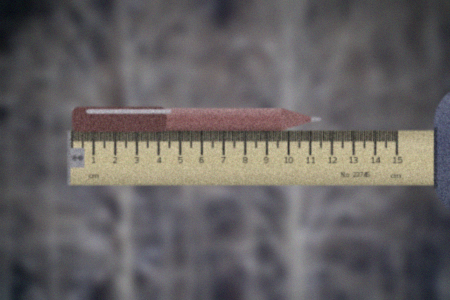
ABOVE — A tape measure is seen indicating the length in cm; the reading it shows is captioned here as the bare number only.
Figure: 11.5
